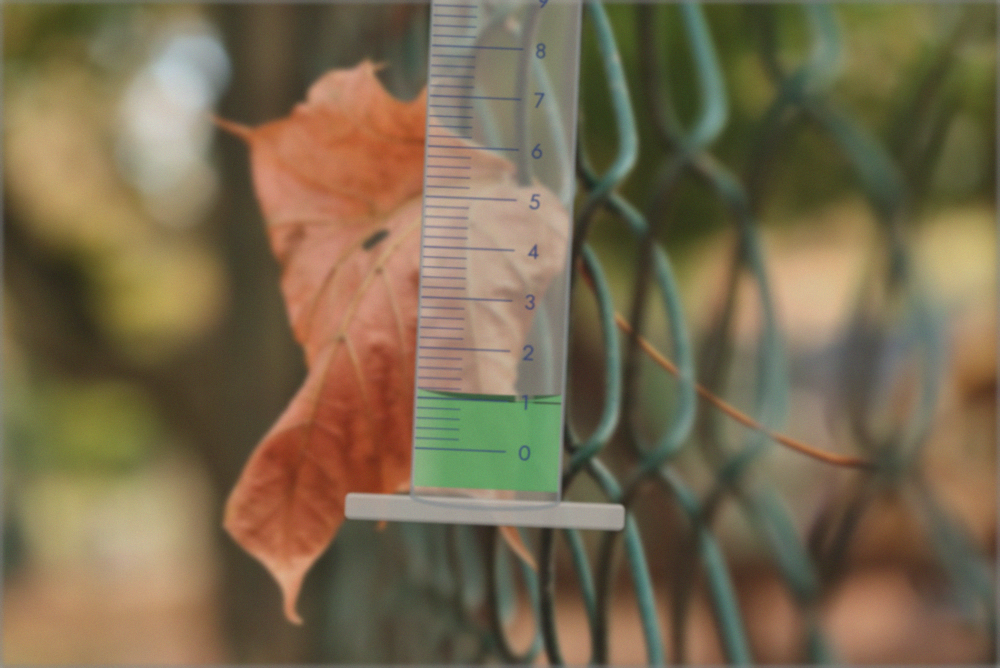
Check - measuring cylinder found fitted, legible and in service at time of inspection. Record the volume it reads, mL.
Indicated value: 1 mL
